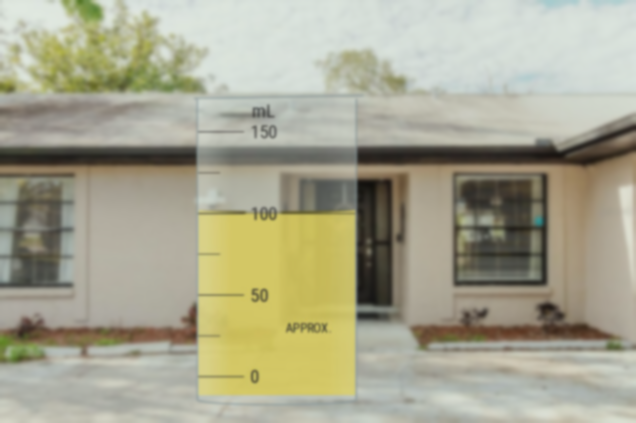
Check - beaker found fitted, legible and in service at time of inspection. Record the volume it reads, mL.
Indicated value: 100 mL
